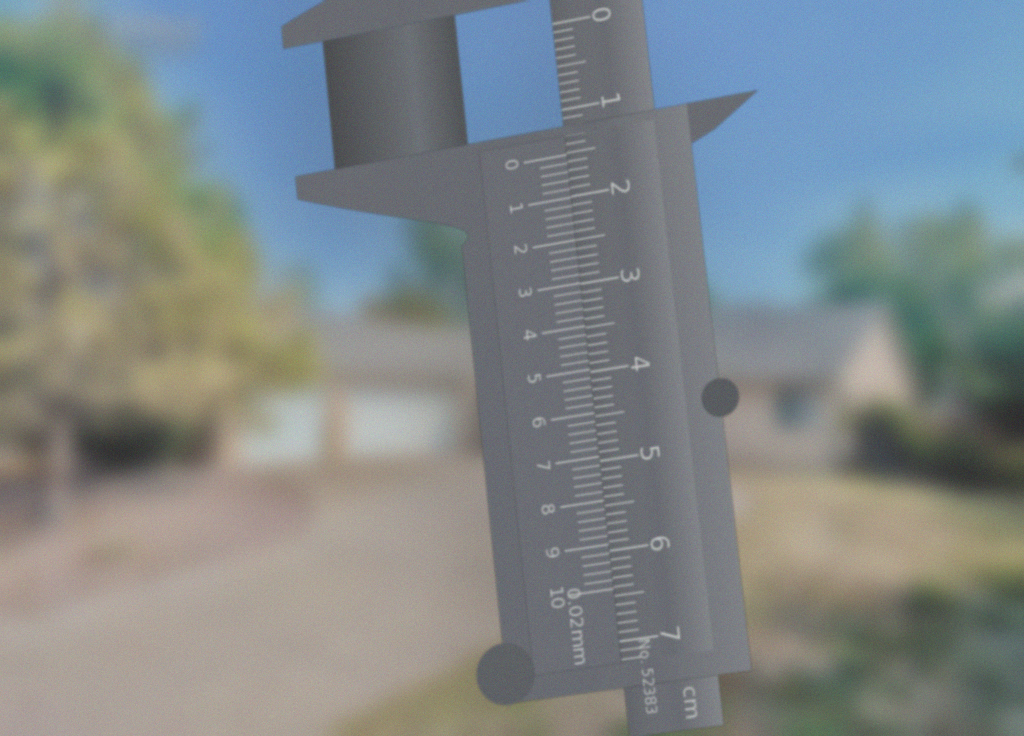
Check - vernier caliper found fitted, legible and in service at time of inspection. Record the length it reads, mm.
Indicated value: 15.2 mm
